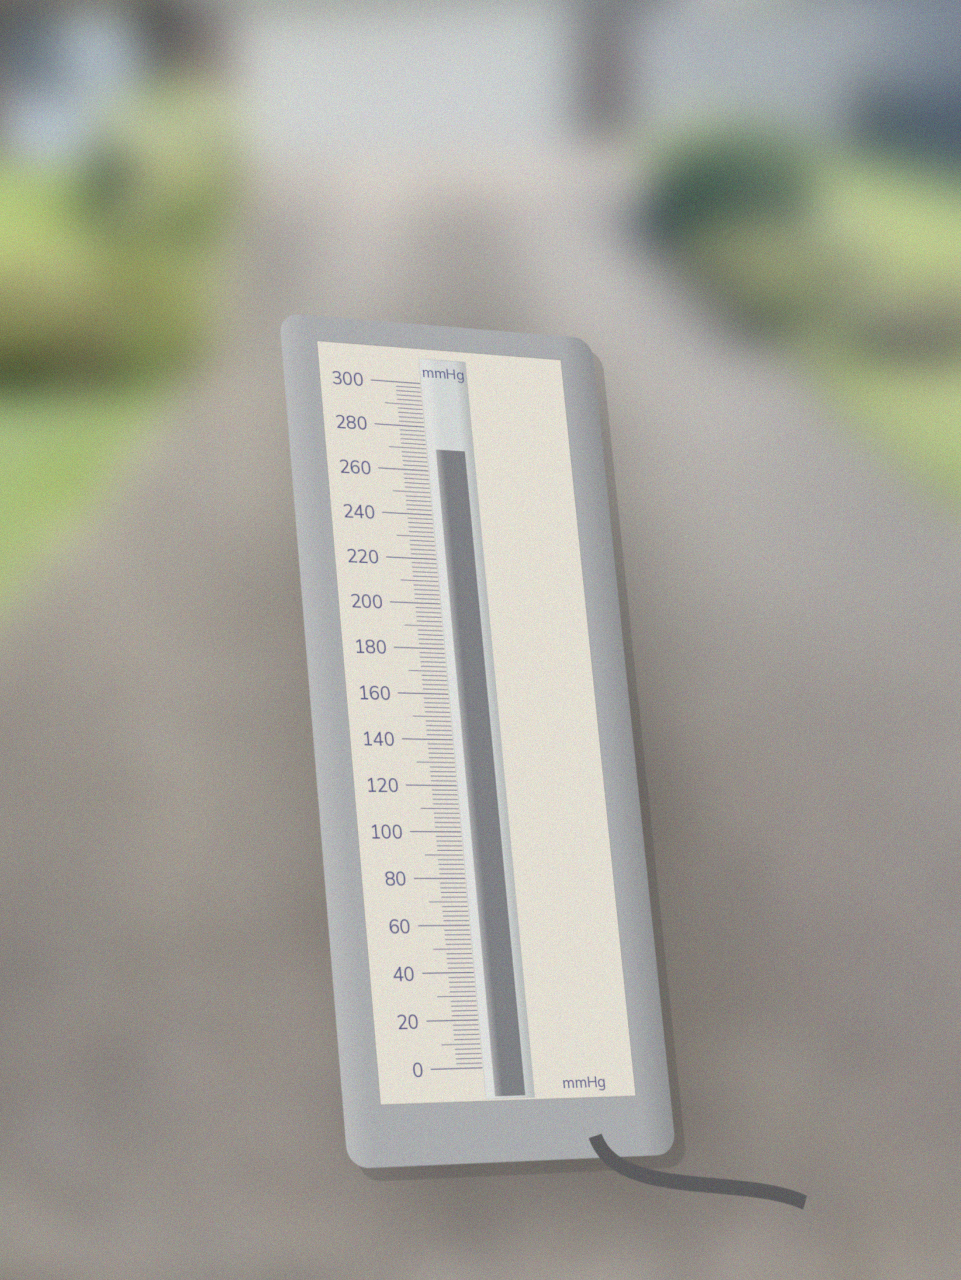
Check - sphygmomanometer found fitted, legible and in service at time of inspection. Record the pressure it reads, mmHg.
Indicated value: 270 mmHg
